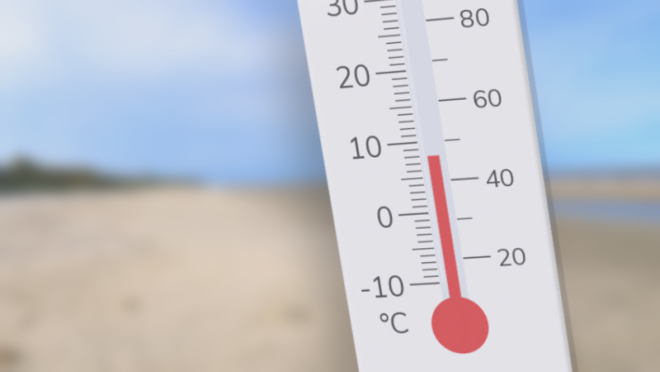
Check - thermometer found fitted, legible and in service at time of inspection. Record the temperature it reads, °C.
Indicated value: 8 °C
